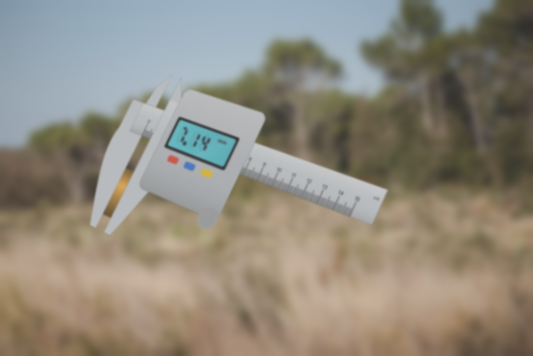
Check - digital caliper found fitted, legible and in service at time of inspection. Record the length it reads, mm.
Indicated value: 7.14 mm
